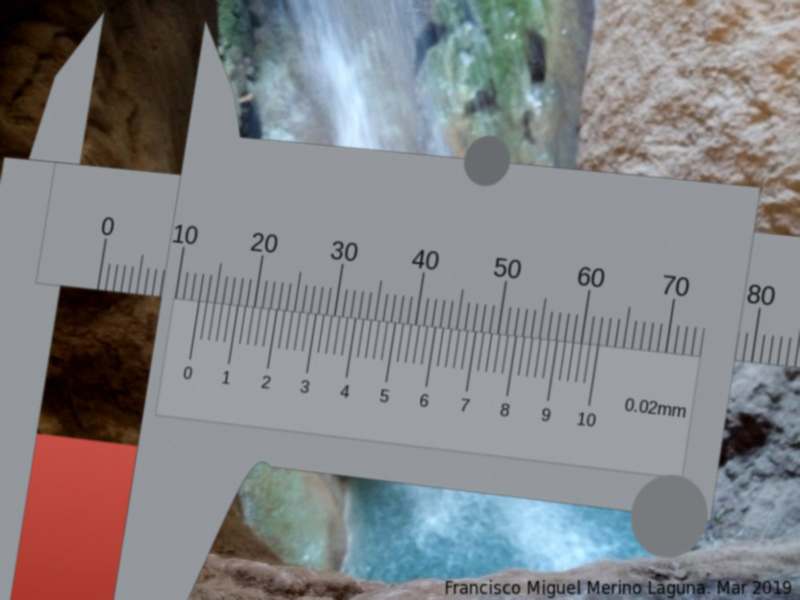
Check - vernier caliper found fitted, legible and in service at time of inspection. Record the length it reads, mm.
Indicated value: 13.0 mm
